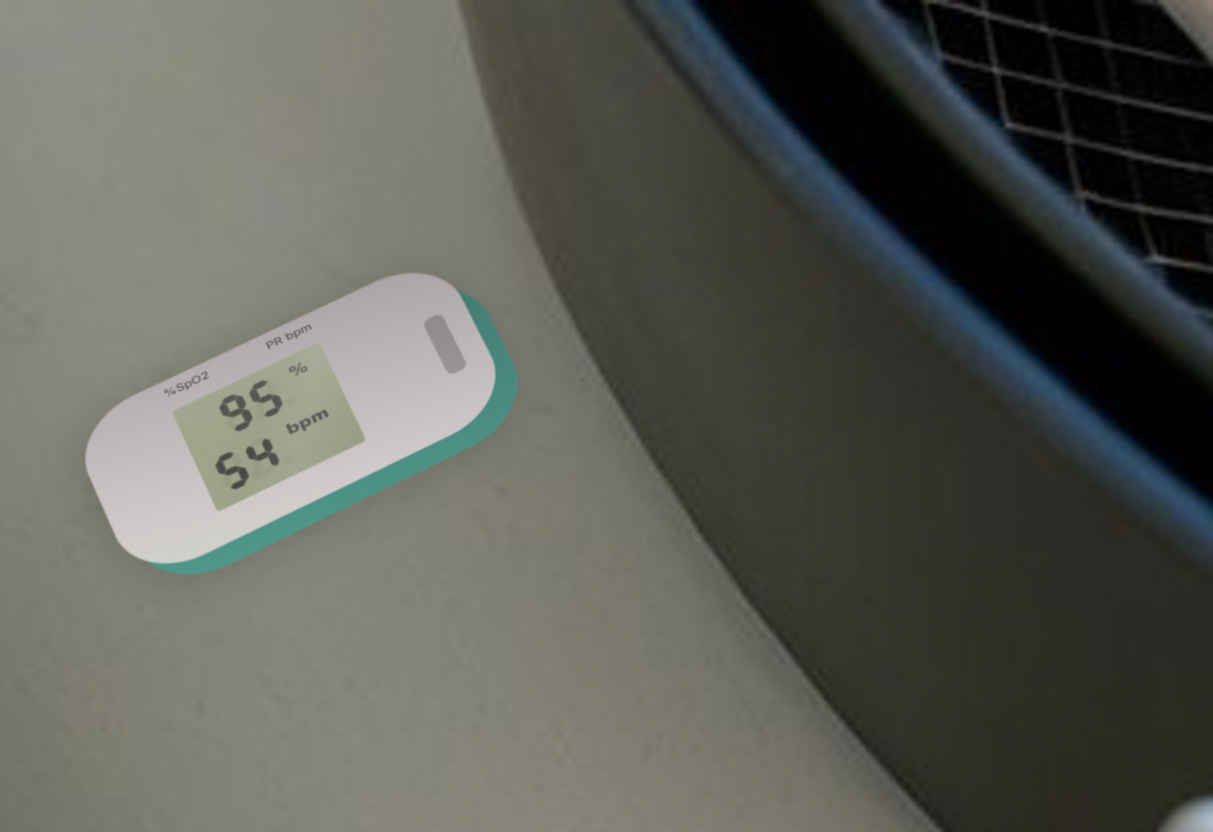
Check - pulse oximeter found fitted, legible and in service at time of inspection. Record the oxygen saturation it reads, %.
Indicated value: 95 %
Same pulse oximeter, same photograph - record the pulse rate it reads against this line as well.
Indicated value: 54 bpm
